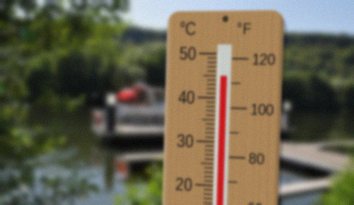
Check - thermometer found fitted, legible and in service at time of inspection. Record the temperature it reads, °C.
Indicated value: 45 °C
